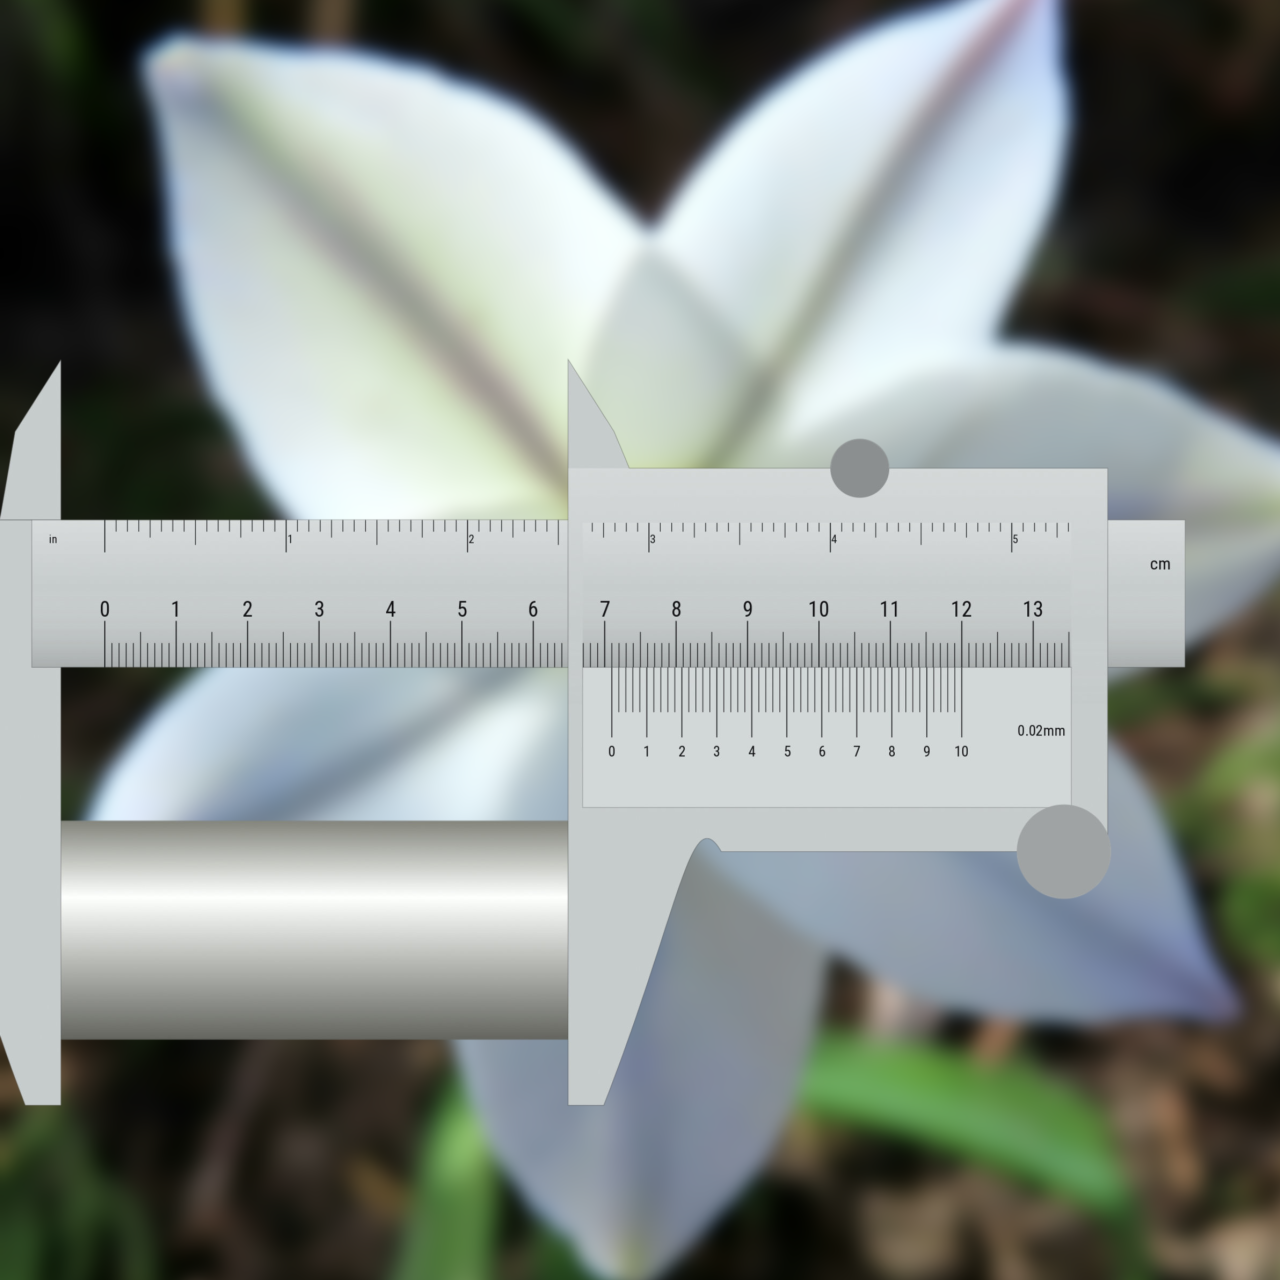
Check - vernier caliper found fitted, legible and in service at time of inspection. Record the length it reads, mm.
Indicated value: 71.0 mm
